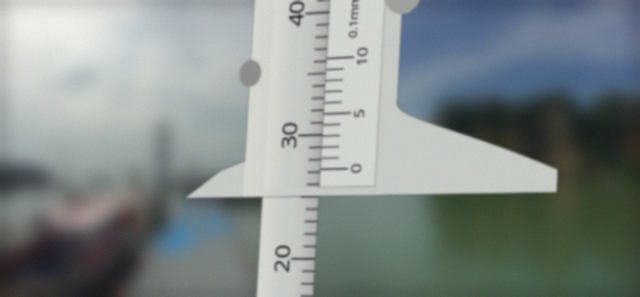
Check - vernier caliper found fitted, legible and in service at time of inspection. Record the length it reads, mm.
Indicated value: 27.2 mm
